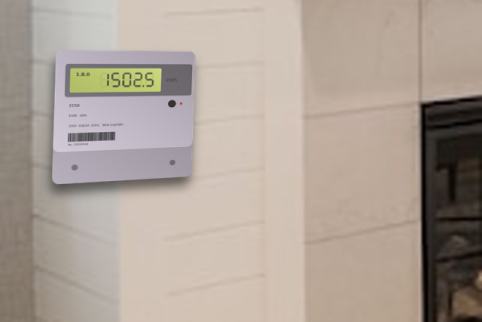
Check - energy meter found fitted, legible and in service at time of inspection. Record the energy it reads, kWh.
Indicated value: 1502.5 kWh
